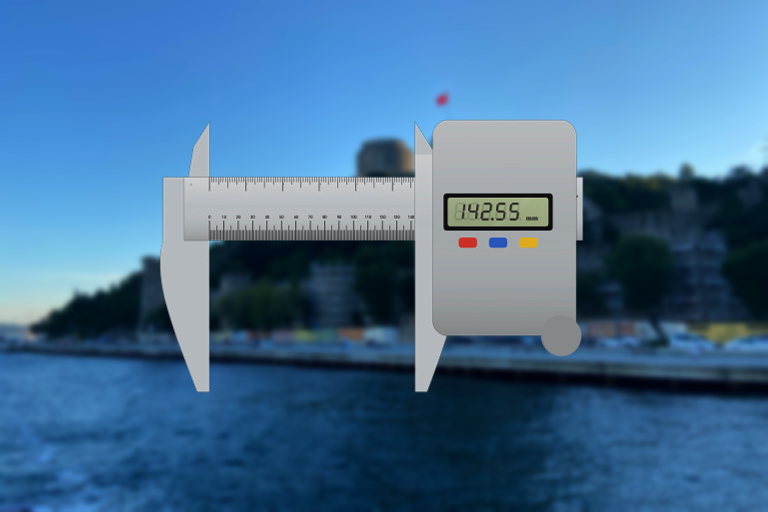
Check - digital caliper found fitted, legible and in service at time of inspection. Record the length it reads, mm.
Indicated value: 142.55 mm
